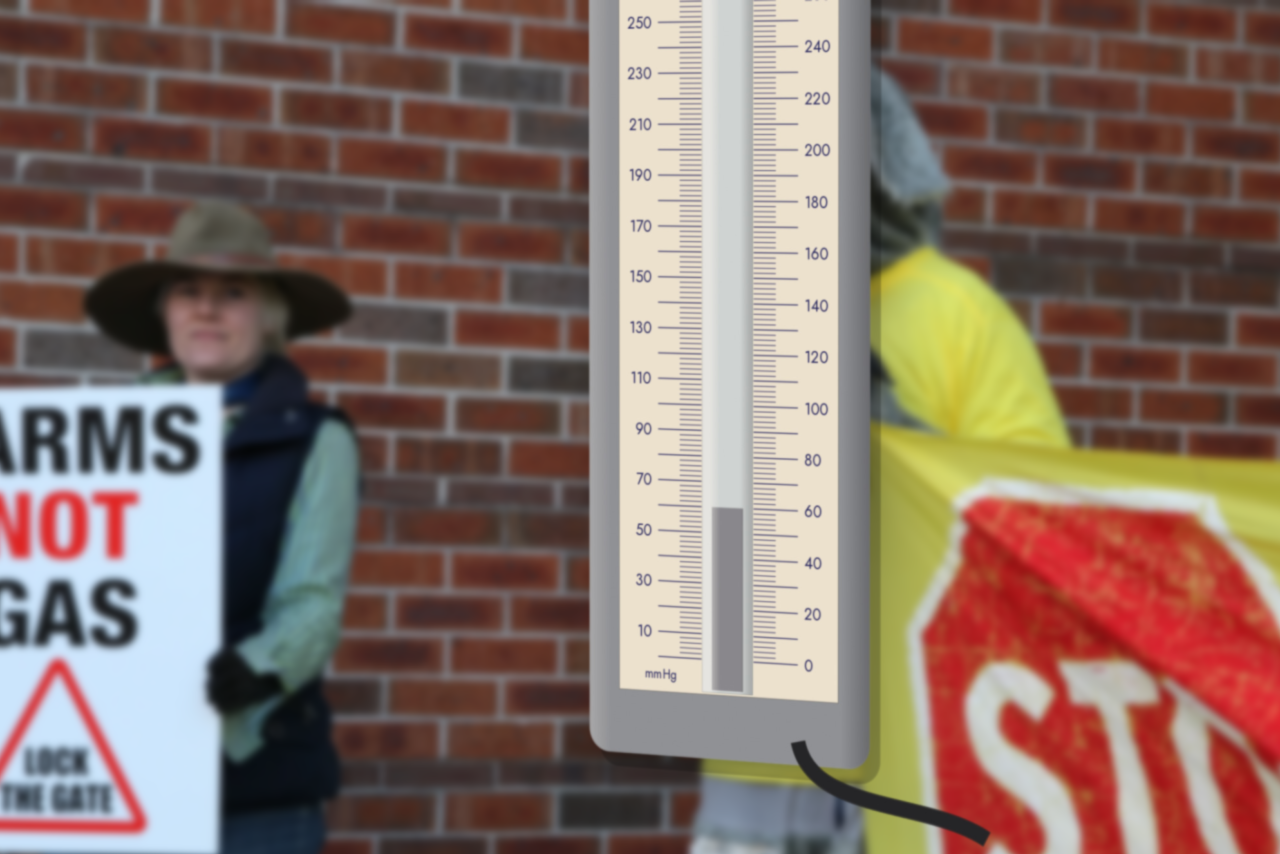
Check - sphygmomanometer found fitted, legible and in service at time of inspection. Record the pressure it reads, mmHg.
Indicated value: 60 mmHg
